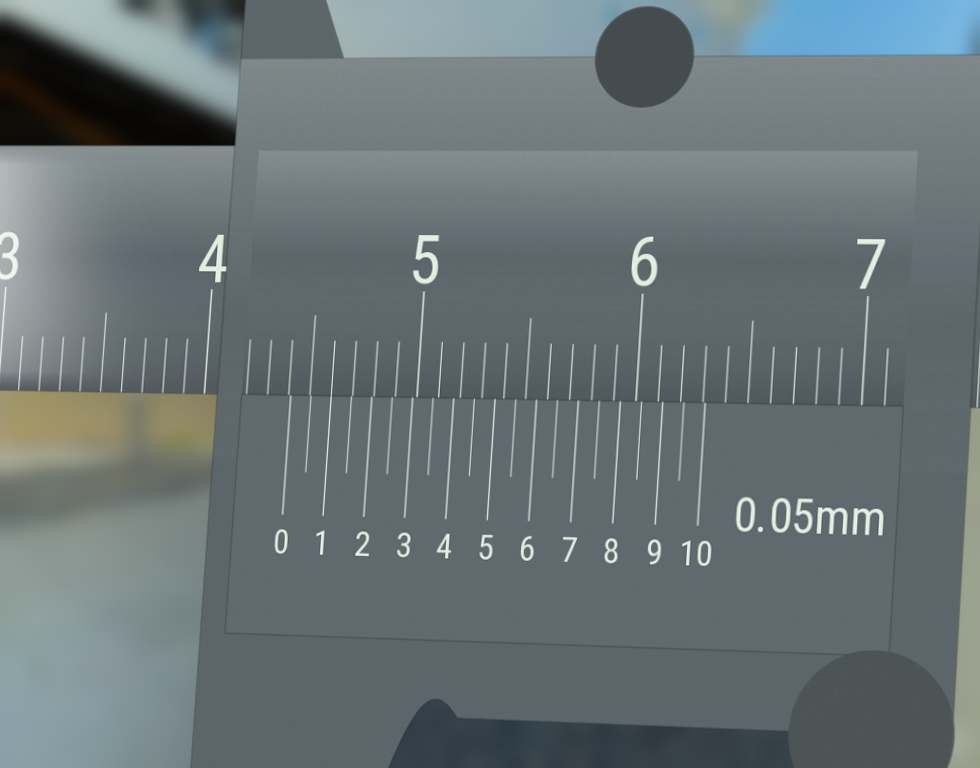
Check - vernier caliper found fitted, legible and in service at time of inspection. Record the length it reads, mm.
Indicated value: 44.1 mm
